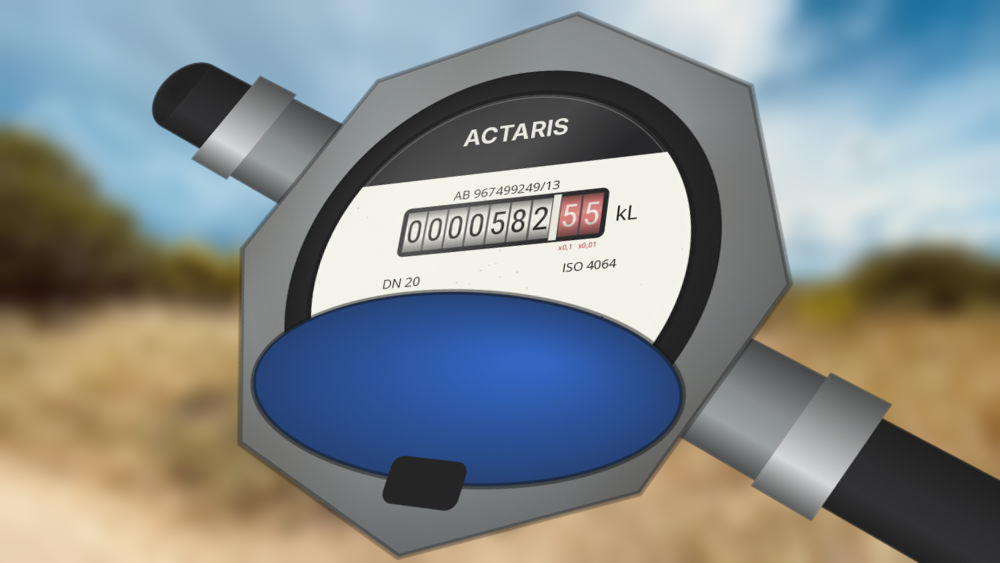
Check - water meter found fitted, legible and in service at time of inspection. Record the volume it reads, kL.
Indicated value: 582.55 kL
